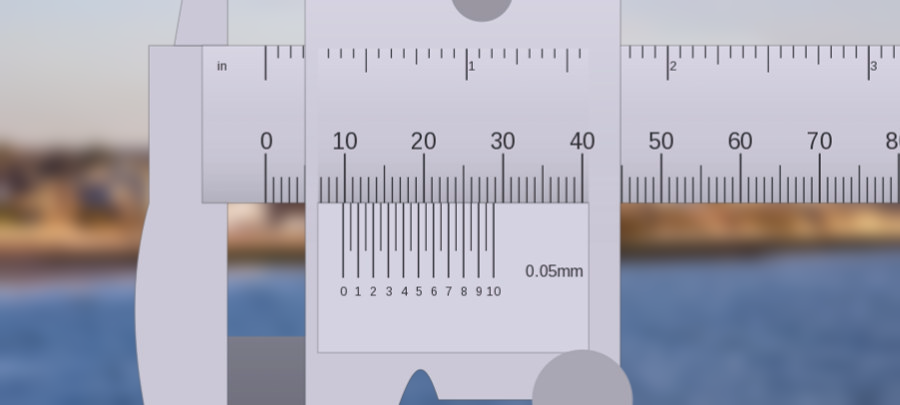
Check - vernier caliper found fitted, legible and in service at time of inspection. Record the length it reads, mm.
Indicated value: 9.8 mm
